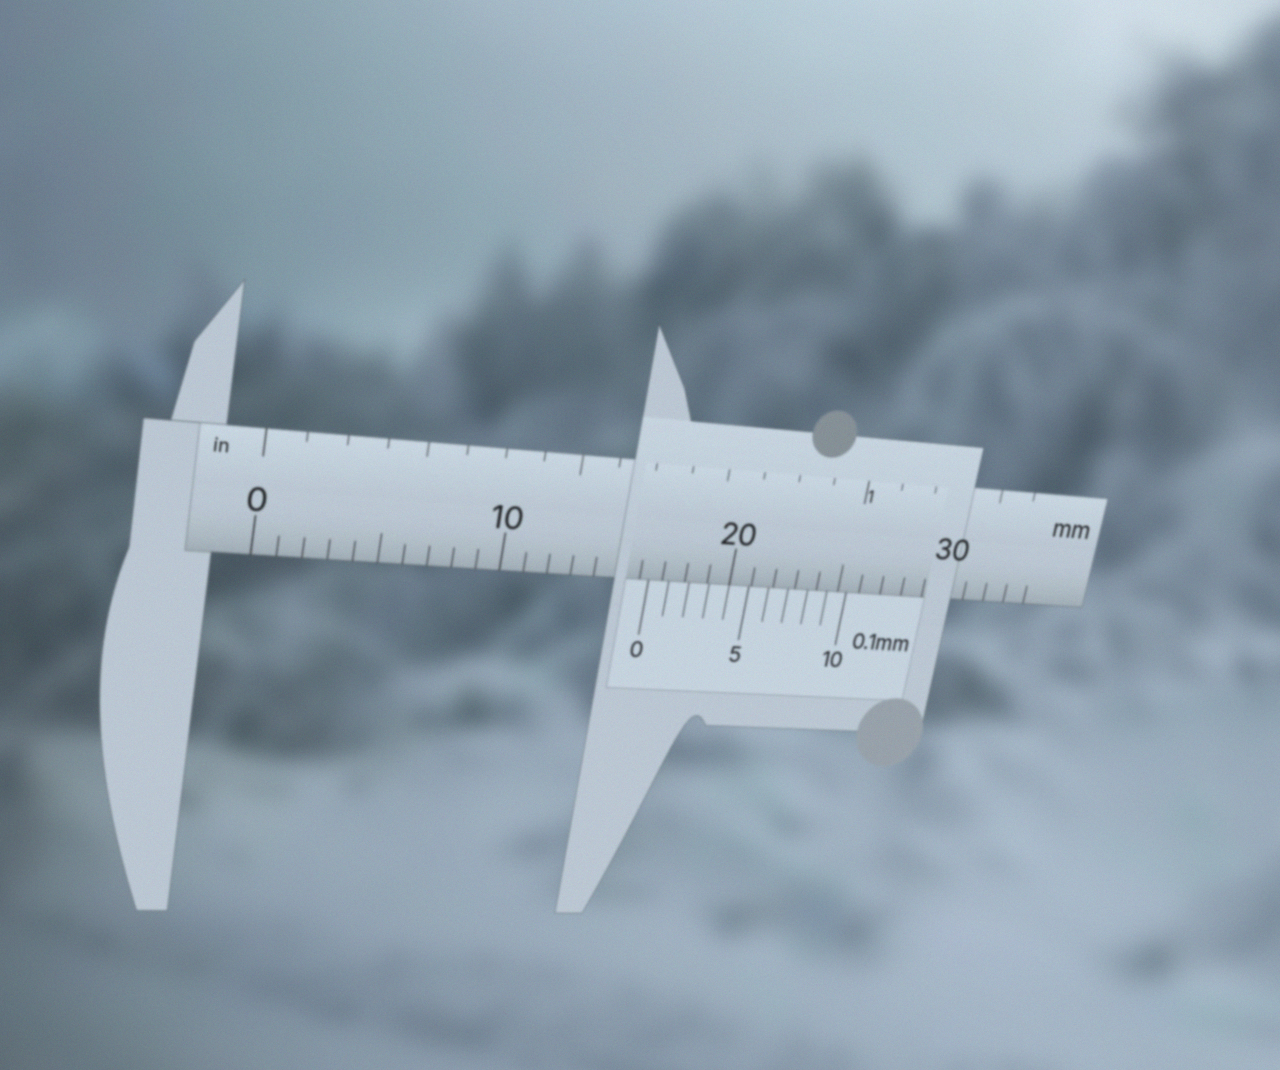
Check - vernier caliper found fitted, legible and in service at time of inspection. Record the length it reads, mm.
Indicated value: 16.4 mm
